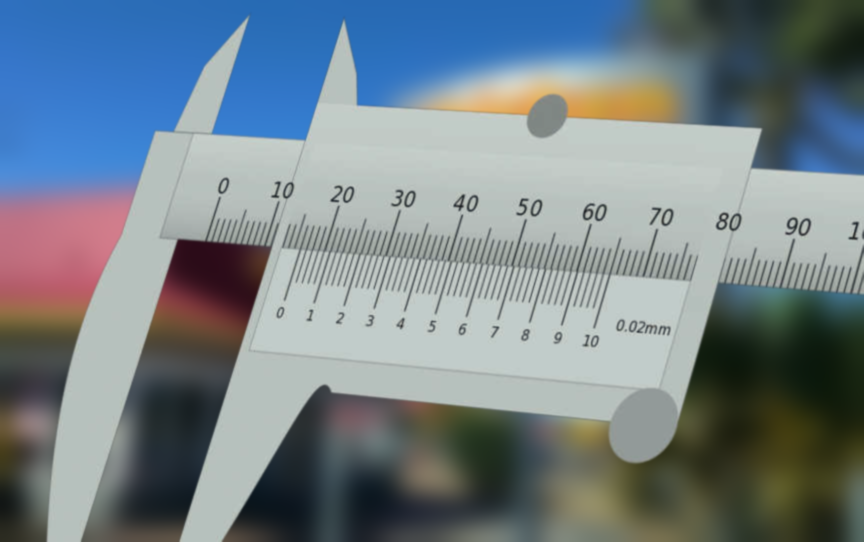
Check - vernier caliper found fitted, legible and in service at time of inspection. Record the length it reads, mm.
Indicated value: 16.0 mm
